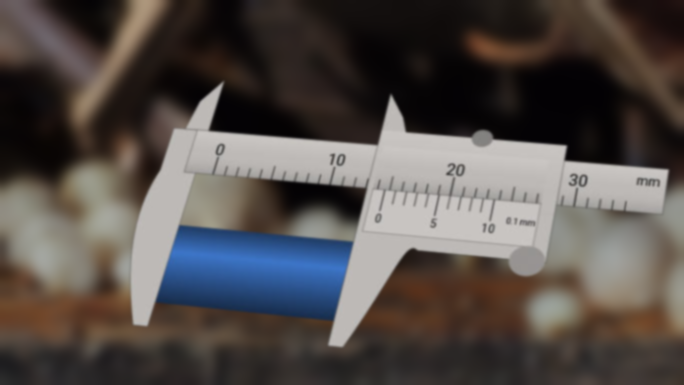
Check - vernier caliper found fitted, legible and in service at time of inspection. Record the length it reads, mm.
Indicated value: 14.6 mm
